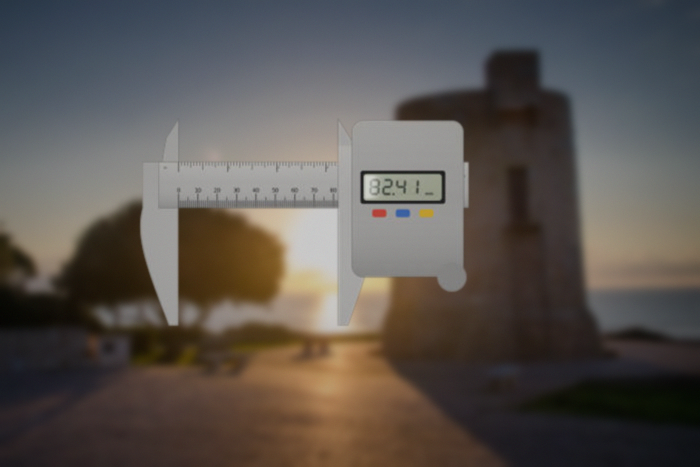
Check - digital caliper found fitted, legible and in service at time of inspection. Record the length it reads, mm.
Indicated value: 82.41 mm
